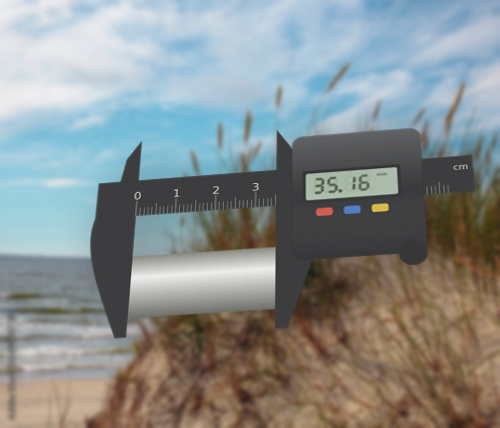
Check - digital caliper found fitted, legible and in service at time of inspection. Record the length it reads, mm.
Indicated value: 35.16 mm
